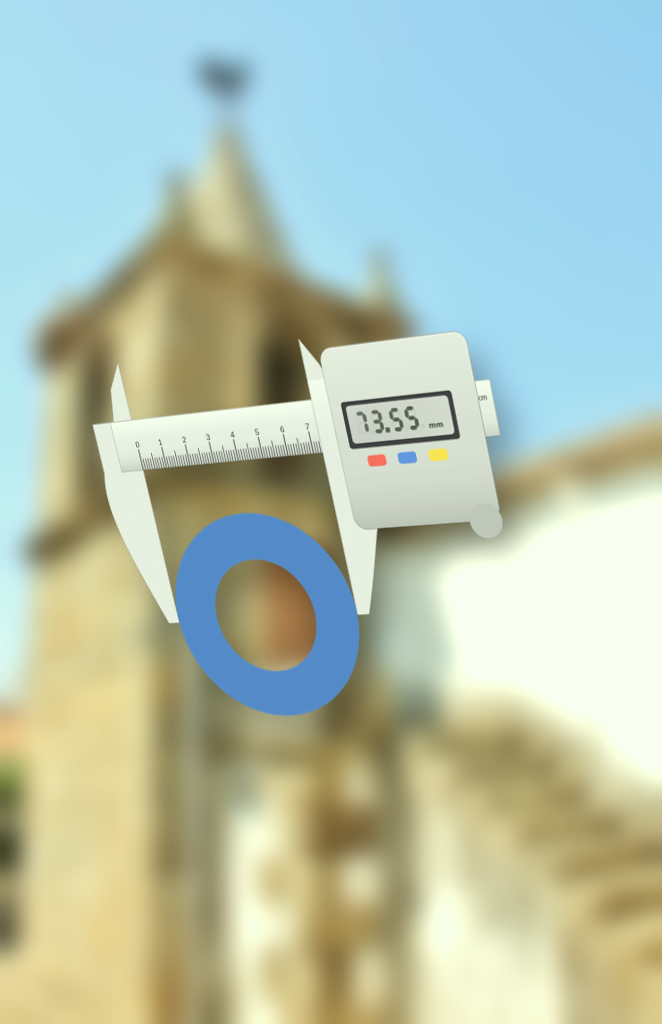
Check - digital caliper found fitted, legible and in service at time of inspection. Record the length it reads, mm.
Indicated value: 73.55 mm
